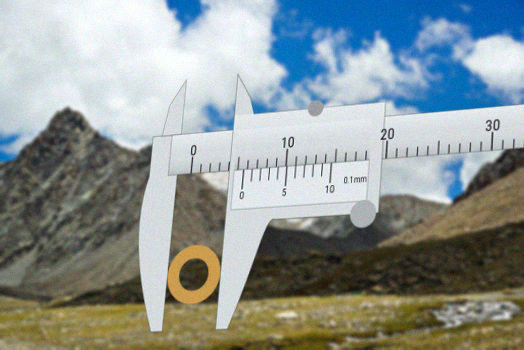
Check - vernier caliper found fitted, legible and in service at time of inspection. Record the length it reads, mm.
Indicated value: 5.6 mm
